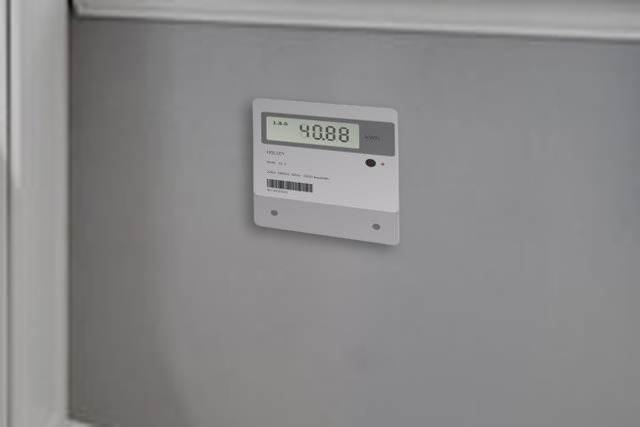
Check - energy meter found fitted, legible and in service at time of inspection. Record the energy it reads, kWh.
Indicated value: 40.88 kWh
